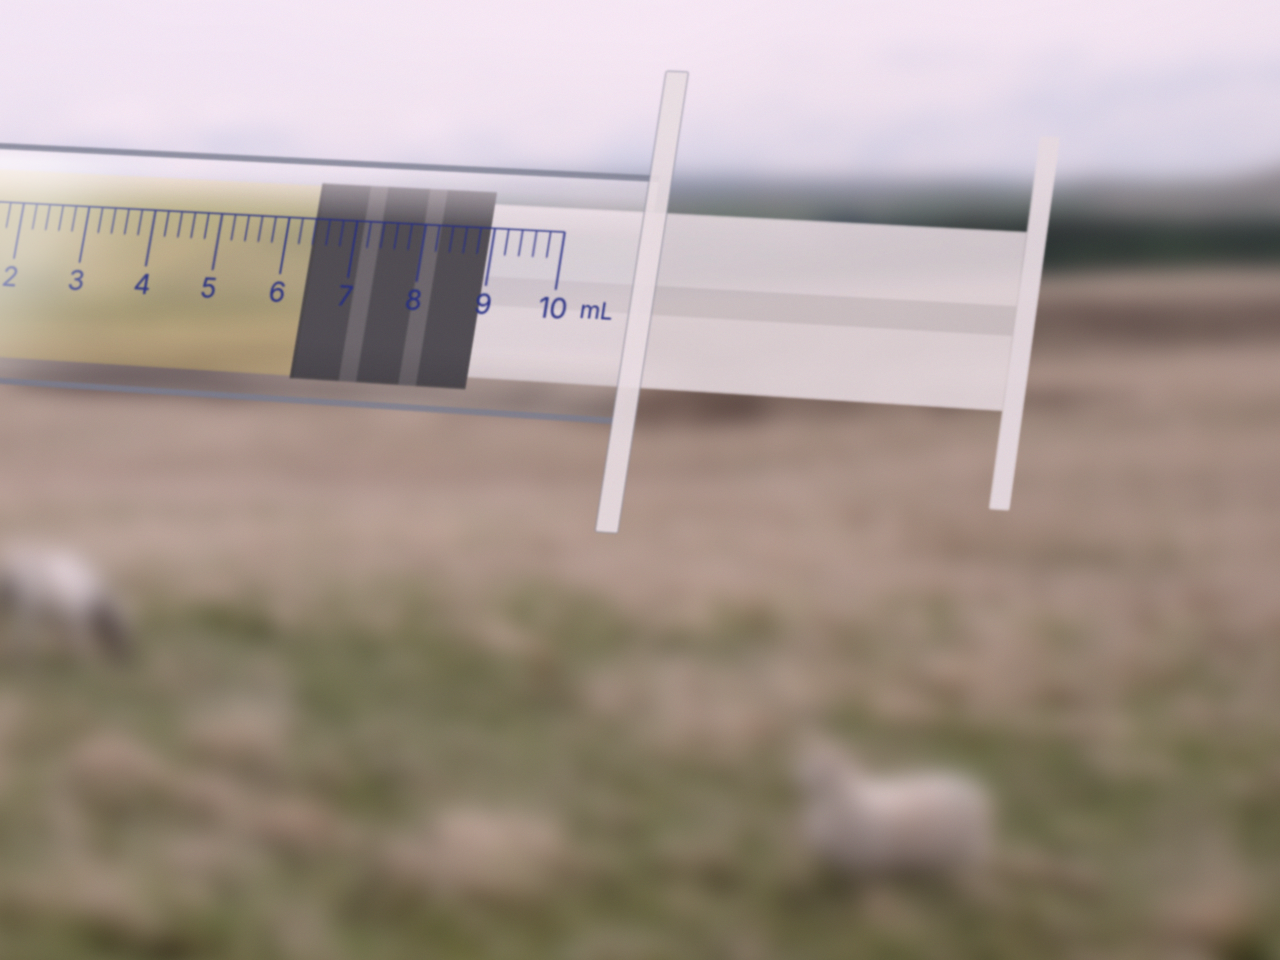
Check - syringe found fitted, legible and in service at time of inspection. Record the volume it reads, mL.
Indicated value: 6.4 mL
